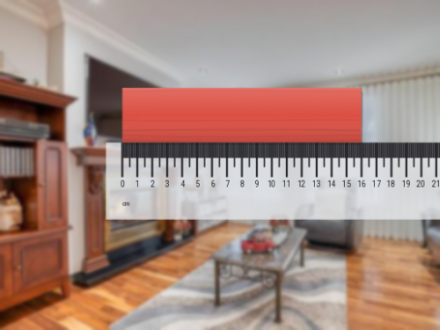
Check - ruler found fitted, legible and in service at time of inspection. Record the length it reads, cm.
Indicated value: 16 cm
